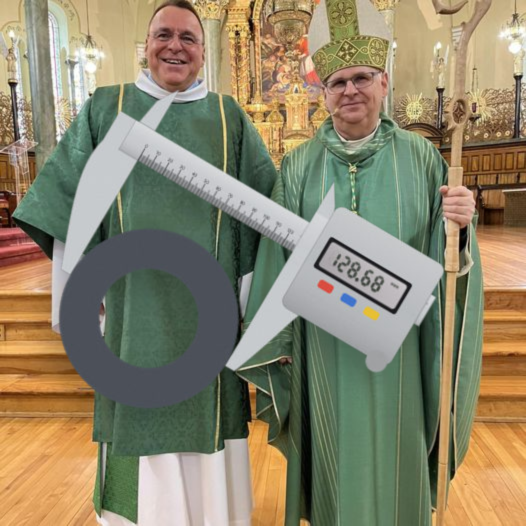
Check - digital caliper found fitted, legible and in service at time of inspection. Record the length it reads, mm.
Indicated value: 128.68 mm
